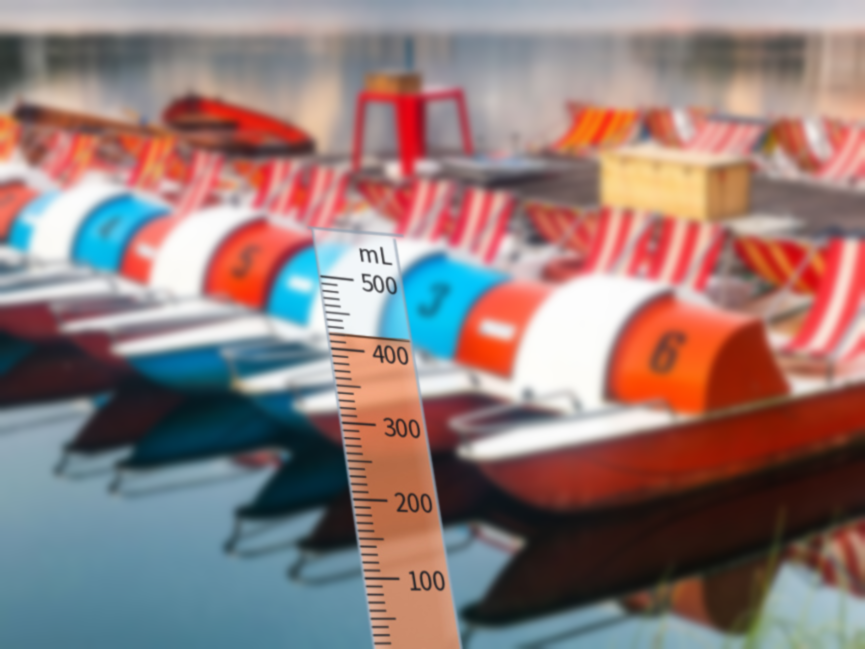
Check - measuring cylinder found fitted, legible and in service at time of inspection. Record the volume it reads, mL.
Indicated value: 420 mL
